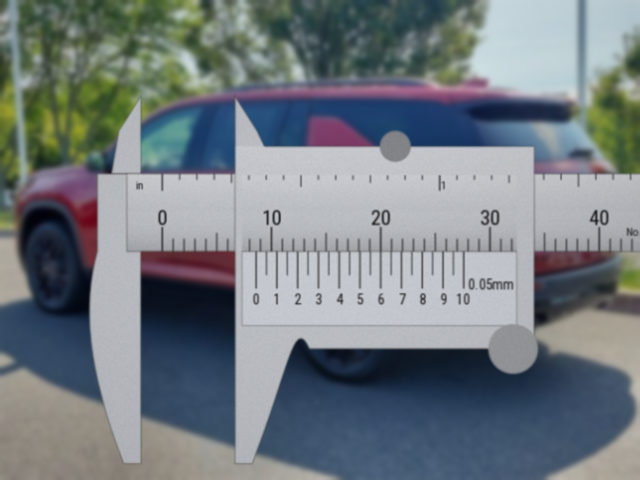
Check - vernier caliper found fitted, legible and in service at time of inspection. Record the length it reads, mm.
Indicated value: 8.6 mm
